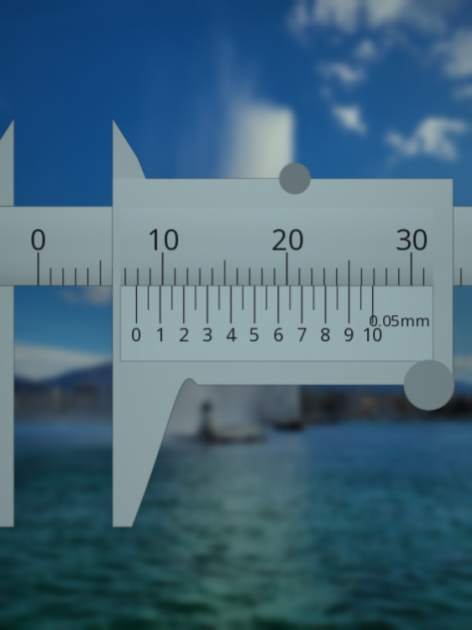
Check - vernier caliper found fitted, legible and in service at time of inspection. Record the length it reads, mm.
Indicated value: 7.9 mm
